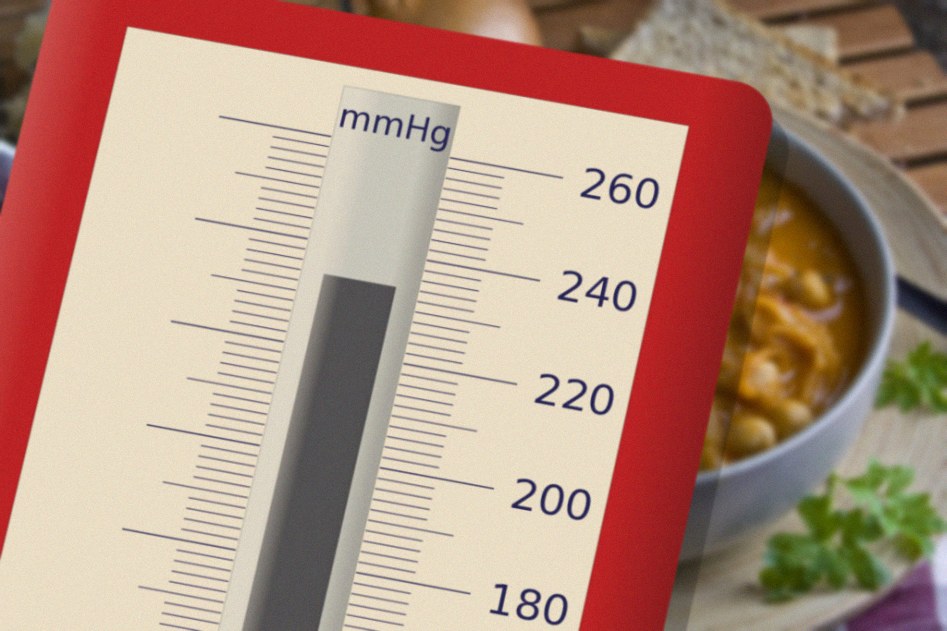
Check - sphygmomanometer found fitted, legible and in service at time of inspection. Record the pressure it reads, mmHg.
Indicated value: 234 mmHg
